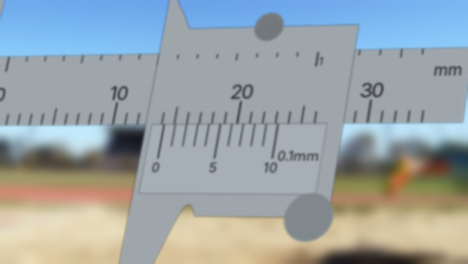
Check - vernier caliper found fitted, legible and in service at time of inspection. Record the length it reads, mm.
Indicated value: 14.2 mm
